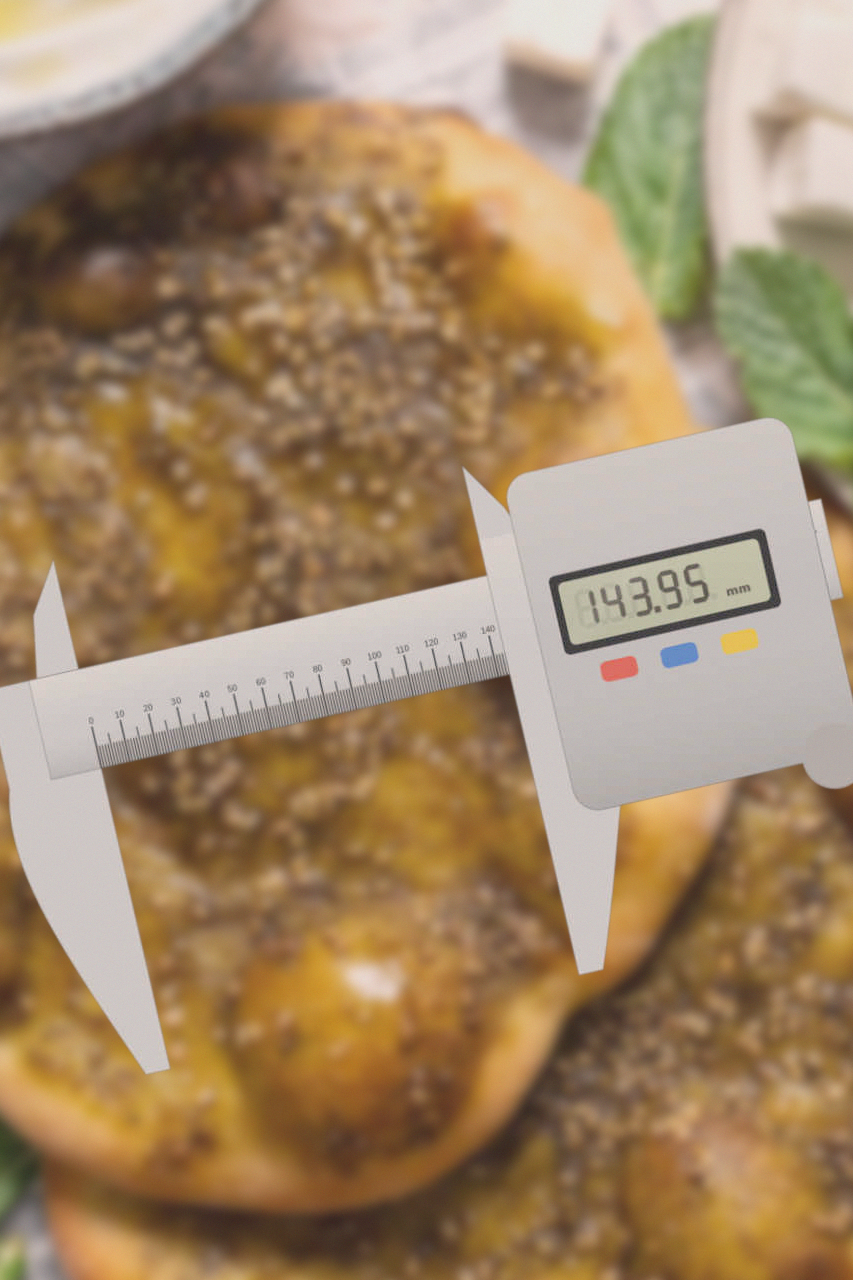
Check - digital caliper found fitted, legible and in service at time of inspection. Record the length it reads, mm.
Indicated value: 143.95 mm
